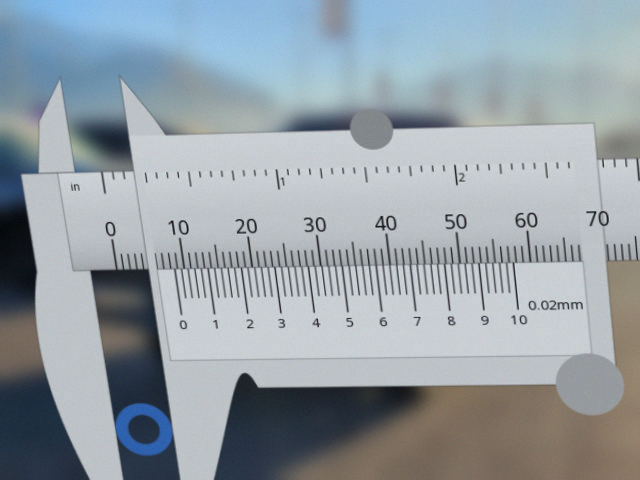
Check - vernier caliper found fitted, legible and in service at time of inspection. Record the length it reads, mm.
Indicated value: 8.6 mm
